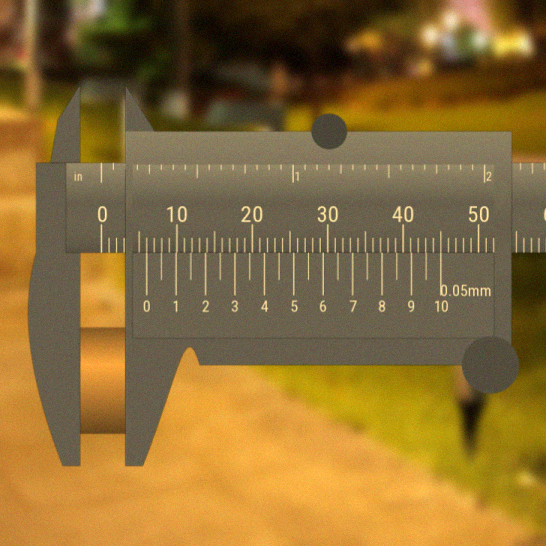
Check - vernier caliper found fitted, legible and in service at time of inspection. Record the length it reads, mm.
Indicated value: 6.0 mm
